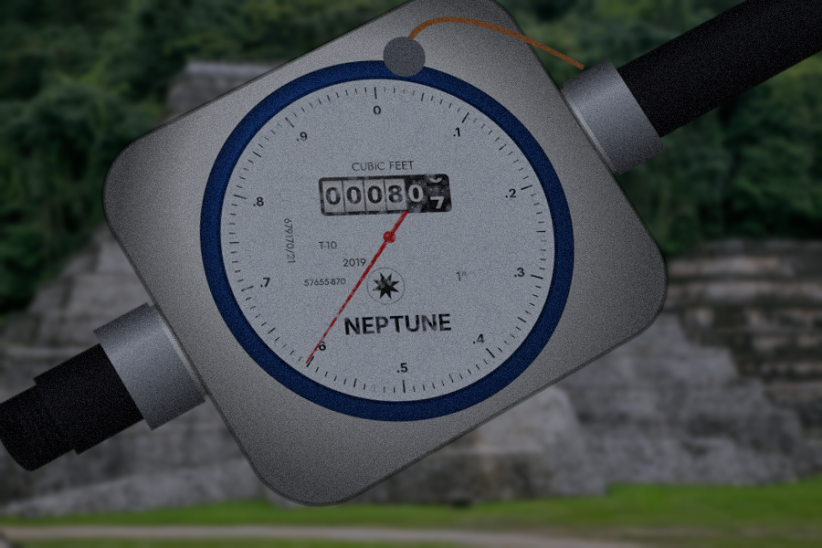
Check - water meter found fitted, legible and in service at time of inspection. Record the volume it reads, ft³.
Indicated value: 806.60 ft³
